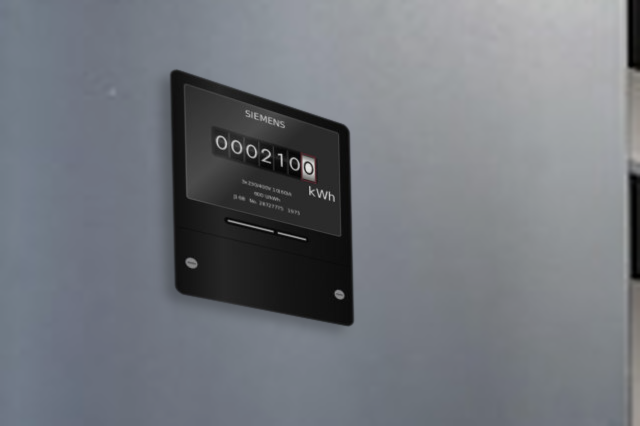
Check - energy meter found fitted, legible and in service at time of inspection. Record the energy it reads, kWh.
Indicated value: 210.0 kWh
